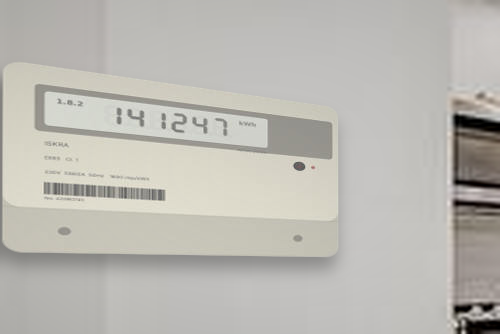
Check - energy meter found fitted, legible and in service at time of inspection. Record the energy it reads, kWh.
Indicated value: 141247 kWh
